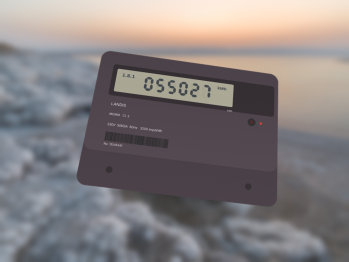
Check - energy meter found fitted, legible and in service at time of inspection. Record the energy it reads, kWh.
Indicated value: 55027 kWh
